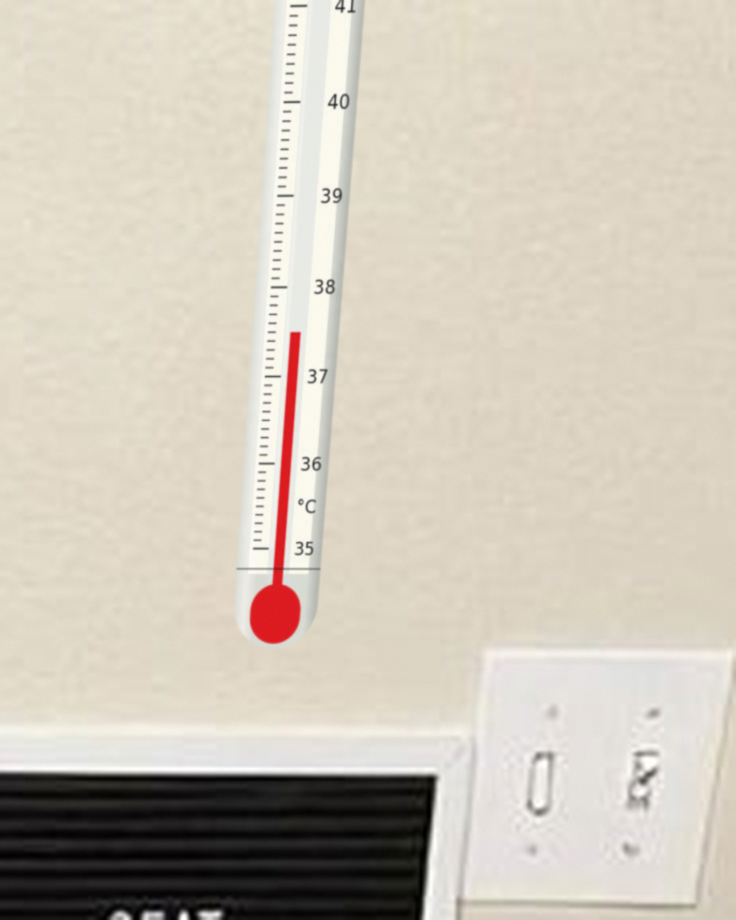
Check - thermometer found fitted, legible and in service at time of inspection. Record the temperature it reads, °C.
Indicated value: 37.5 °C
